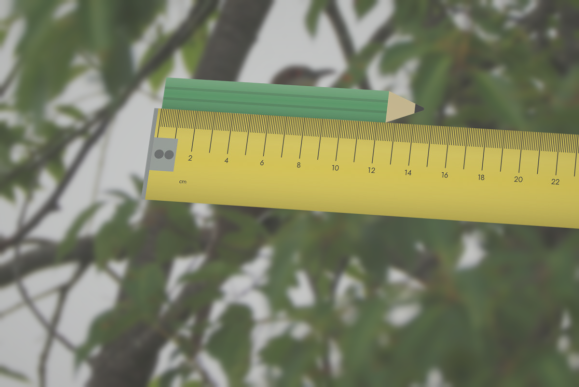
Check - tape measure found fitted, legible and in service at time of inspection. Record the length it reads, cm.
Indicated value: 14.5 cm
